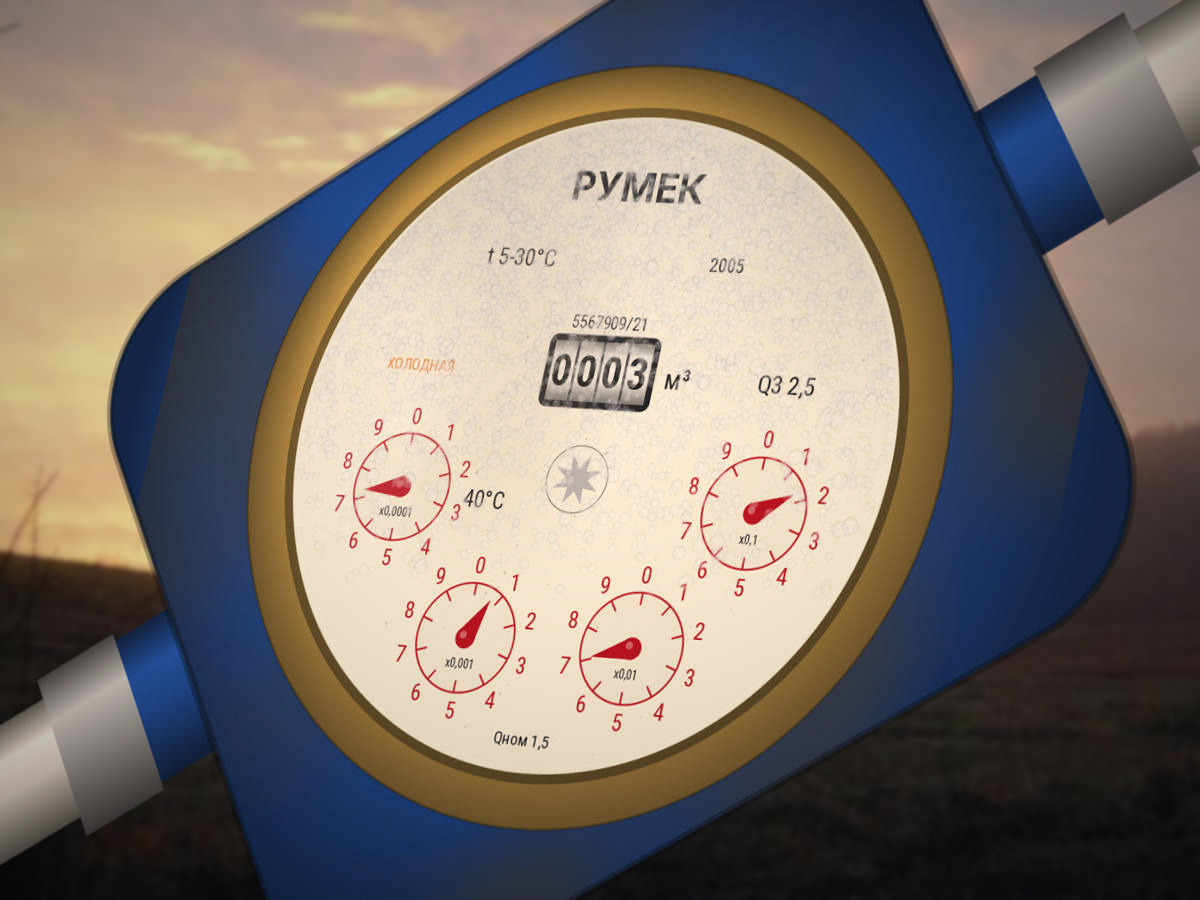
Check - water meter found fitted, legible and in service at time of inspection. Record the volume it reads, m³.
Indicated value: 3.1707 m³
